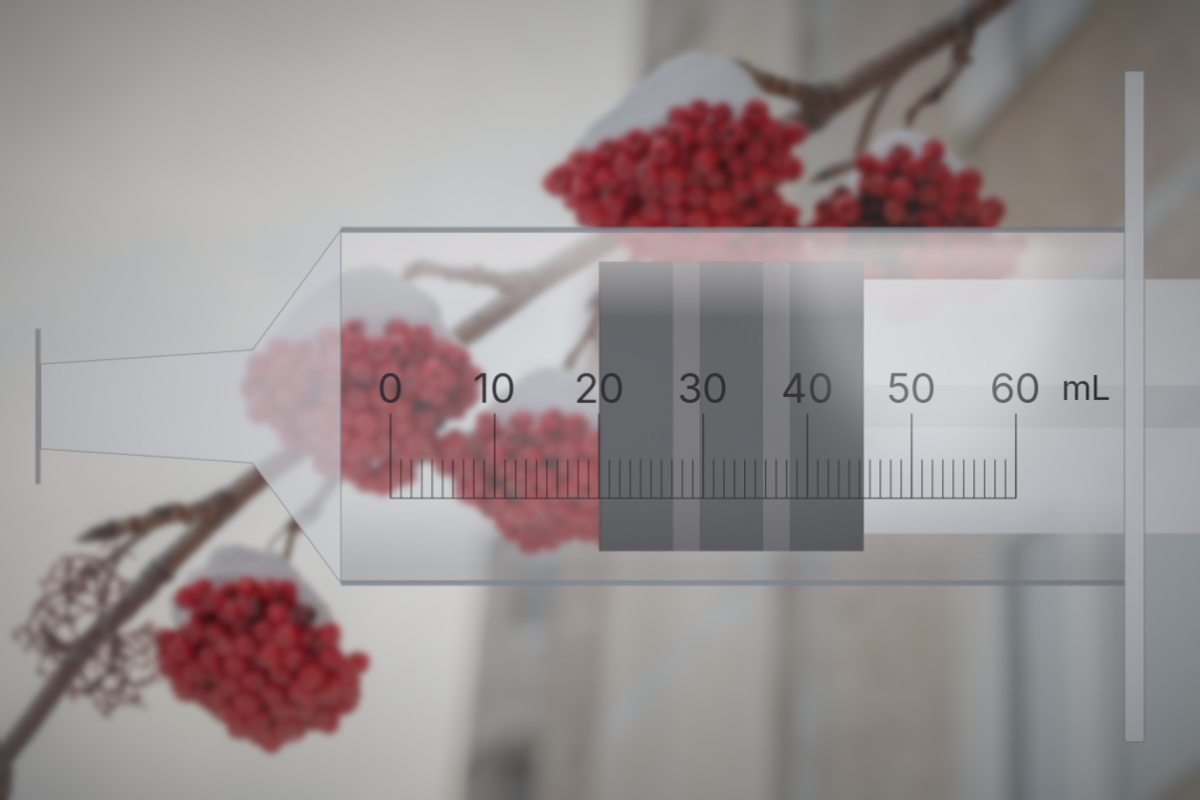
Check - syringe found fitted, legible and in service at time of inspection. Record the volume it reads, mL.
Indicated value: 20 mL
